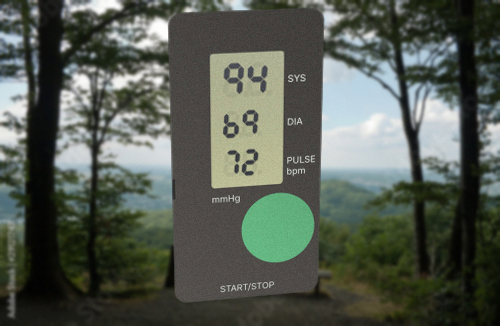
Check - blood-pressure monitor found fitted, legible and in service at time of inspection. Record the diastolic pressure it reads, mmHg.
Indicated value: 69 mmHg
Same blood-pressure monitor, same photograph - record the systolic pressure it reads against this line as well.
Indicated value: 94 mmHg
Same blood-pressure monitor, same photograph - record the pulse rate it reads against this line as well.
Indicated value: 72 bpm
